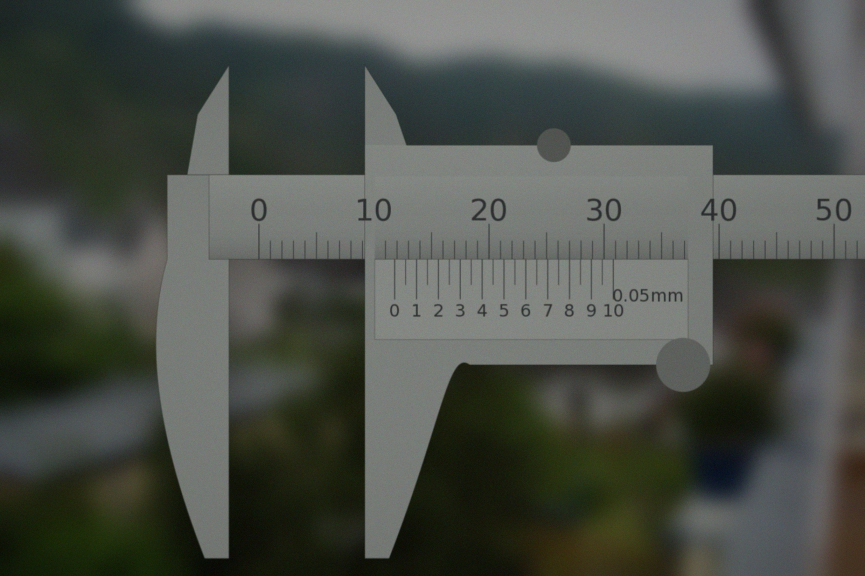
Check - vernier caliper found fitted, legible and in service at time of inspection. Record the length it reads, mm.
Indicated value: 11.8 mm
